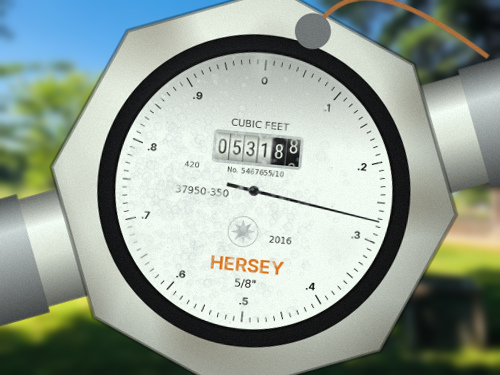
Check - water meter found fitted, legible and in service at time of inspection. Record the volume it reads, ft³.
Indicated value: 53188.27 ft³
